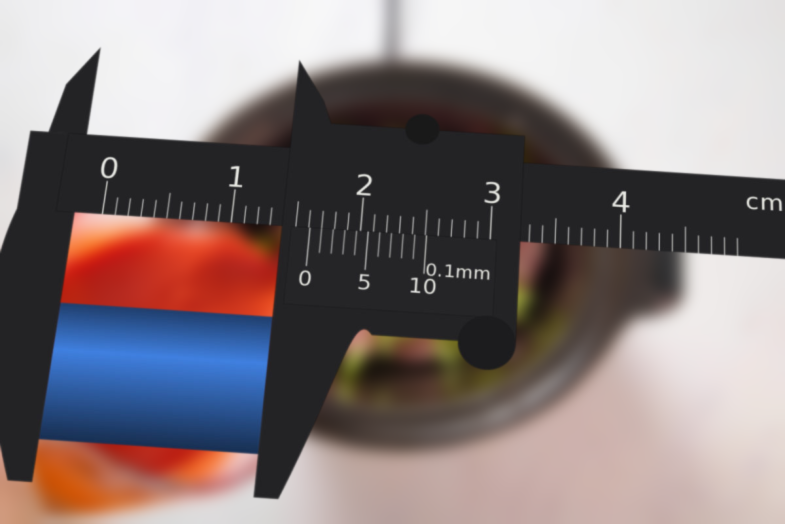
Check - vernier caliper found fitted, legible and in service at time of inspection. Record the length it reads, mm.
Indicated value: 16.1 mm
